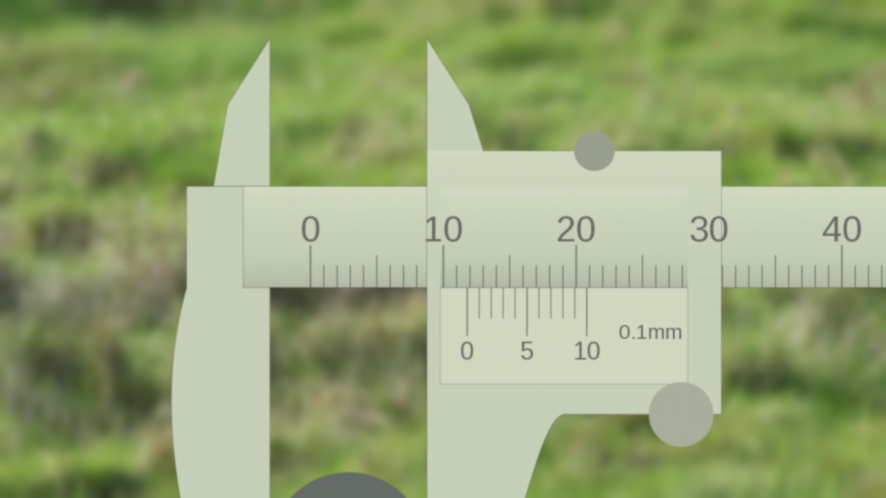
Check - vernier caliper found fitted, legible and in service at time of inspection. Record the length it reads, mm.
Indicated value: 11.8 mm
